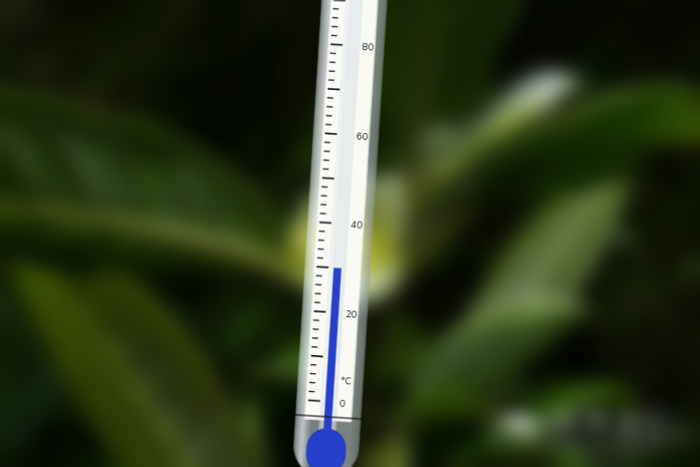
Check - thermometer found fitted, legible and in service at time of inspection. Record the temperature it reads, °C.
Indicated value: 30 °C
